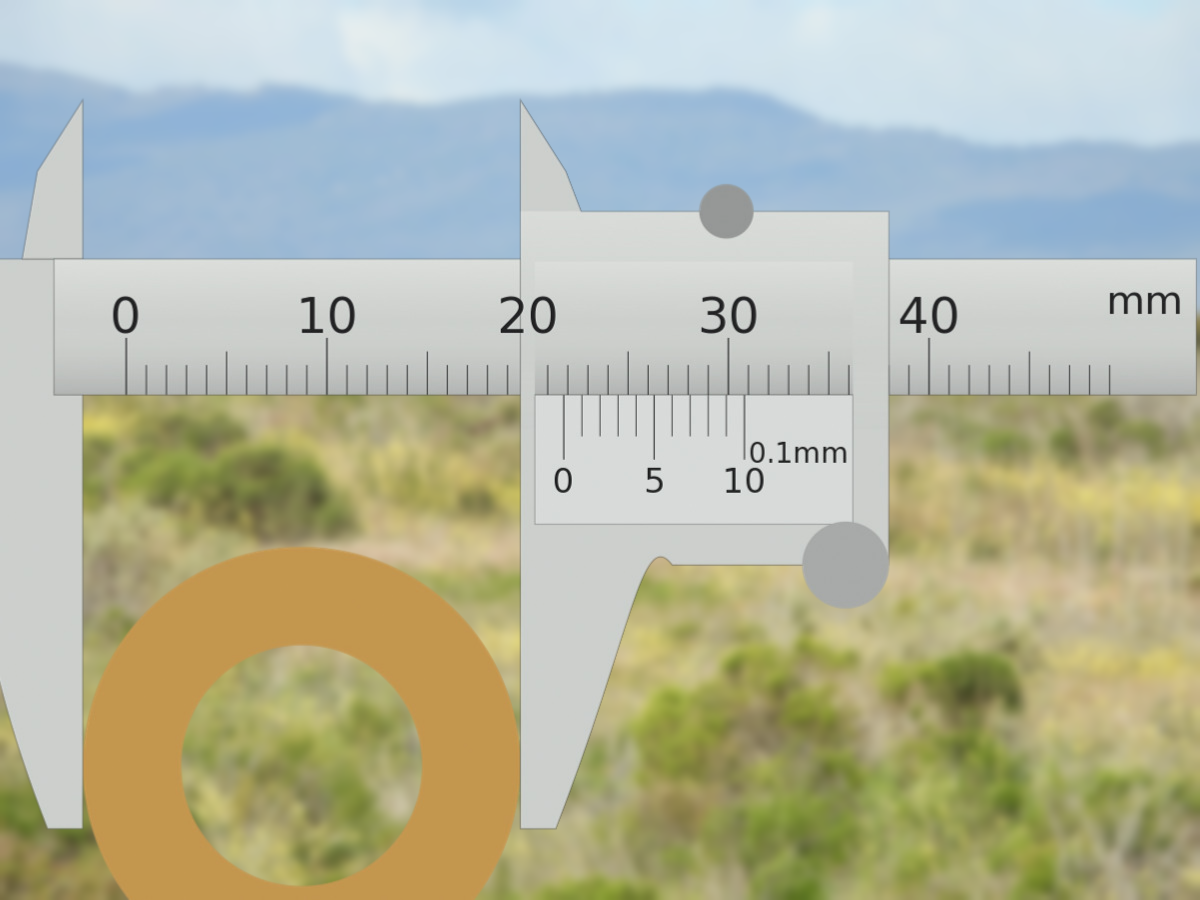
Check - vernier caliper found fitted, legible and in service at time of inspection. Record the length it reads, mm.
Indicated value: 21.8 mm
